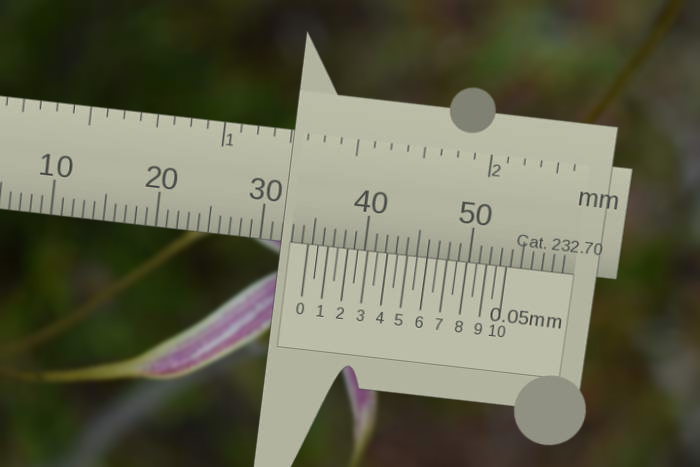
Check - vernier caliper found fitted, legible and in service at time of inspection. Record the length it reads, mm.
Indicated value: 34.6 mm
